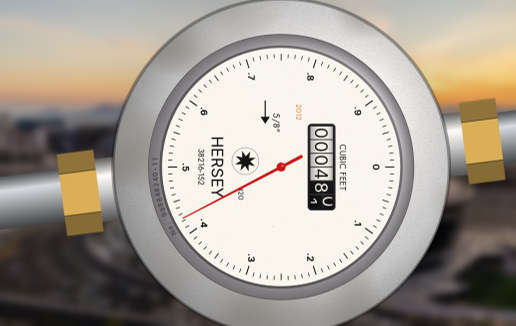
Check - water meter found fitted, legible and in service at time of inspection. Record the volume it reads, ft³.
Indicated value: 480.42 ft³
